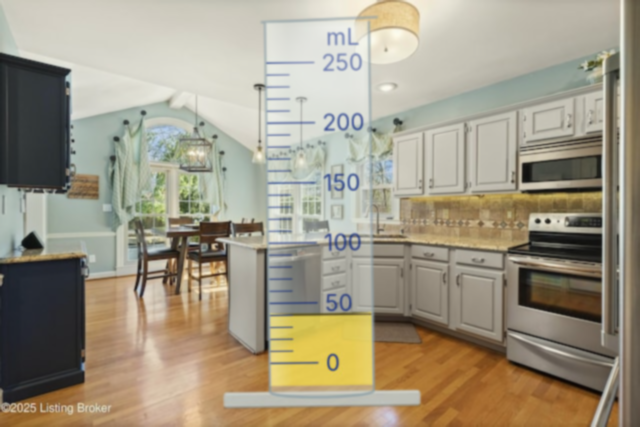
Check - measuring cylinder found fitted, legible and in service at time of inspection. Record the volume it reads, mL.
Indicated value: 40 mL
